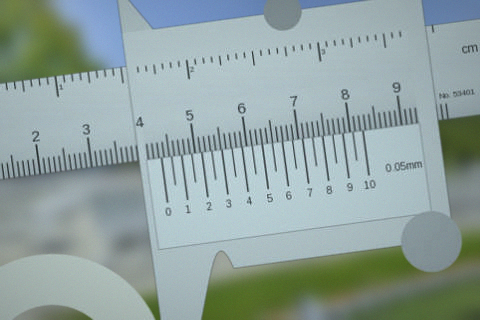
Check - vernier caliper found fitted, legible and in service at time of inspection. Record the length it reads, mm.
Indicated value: 43.5 mm
